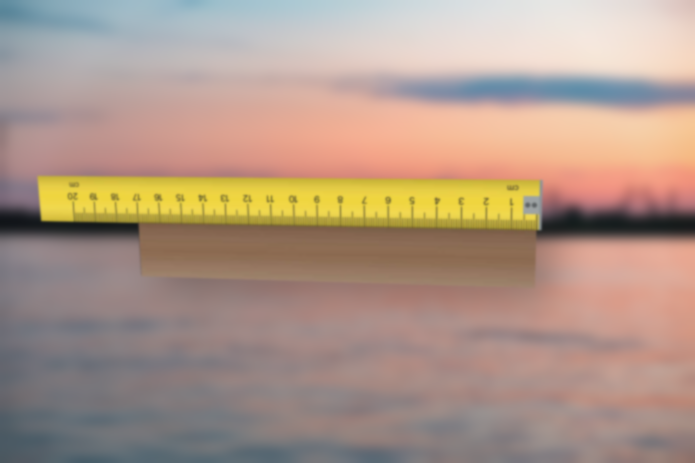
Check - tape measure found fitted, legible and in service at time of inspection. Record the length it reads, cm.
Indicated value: 17 cm
